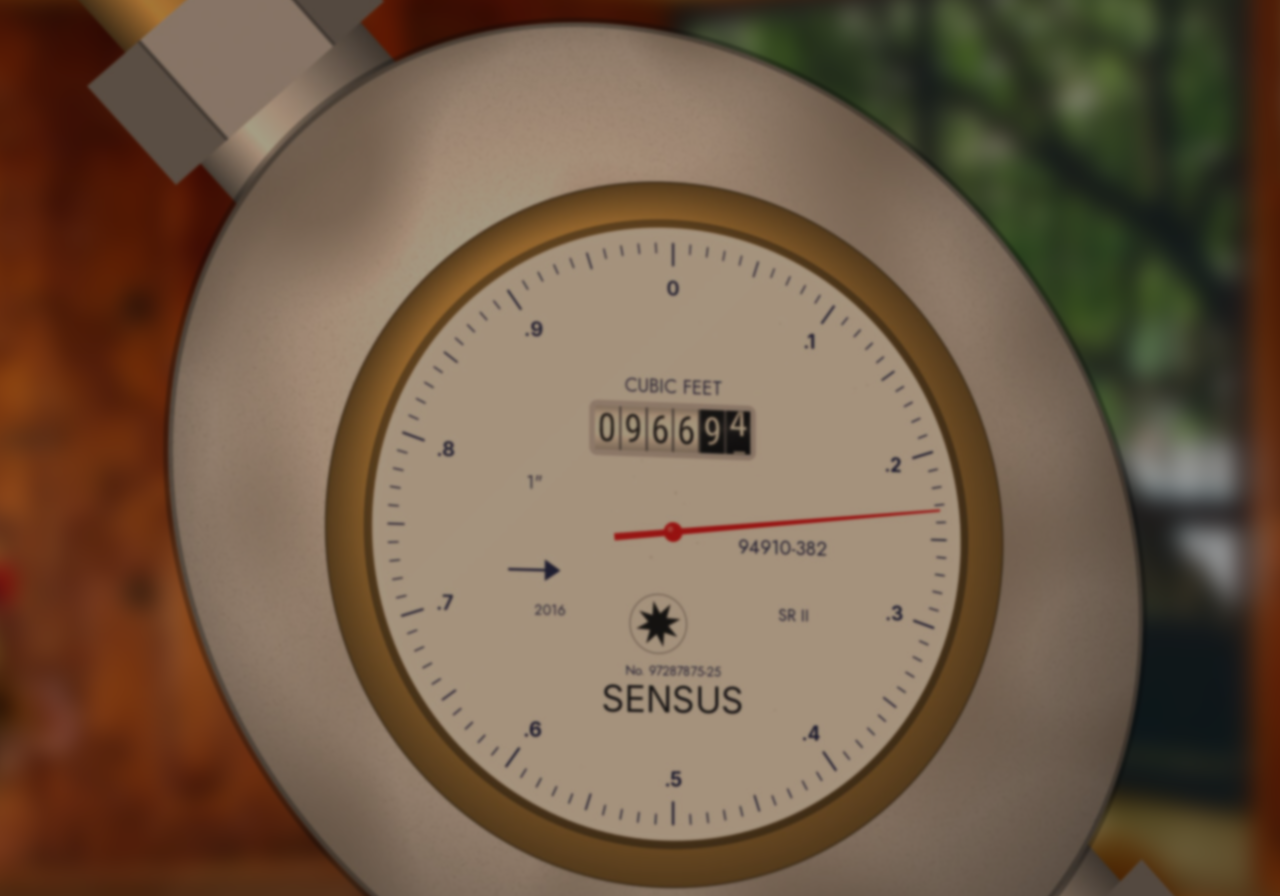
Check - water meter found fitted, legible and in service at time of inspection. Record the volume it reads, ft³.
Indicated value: 96694.23 ft³
